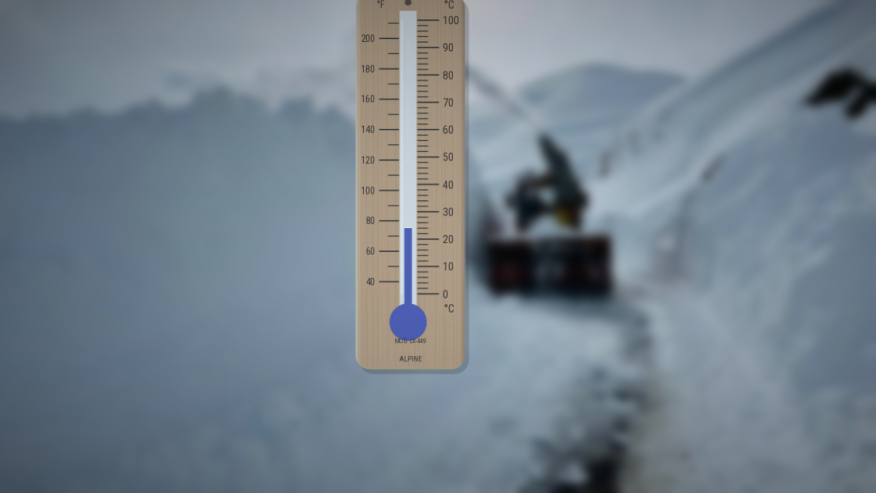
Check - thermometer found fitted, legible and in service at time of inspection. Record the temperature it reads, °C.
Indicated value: 24 °C
